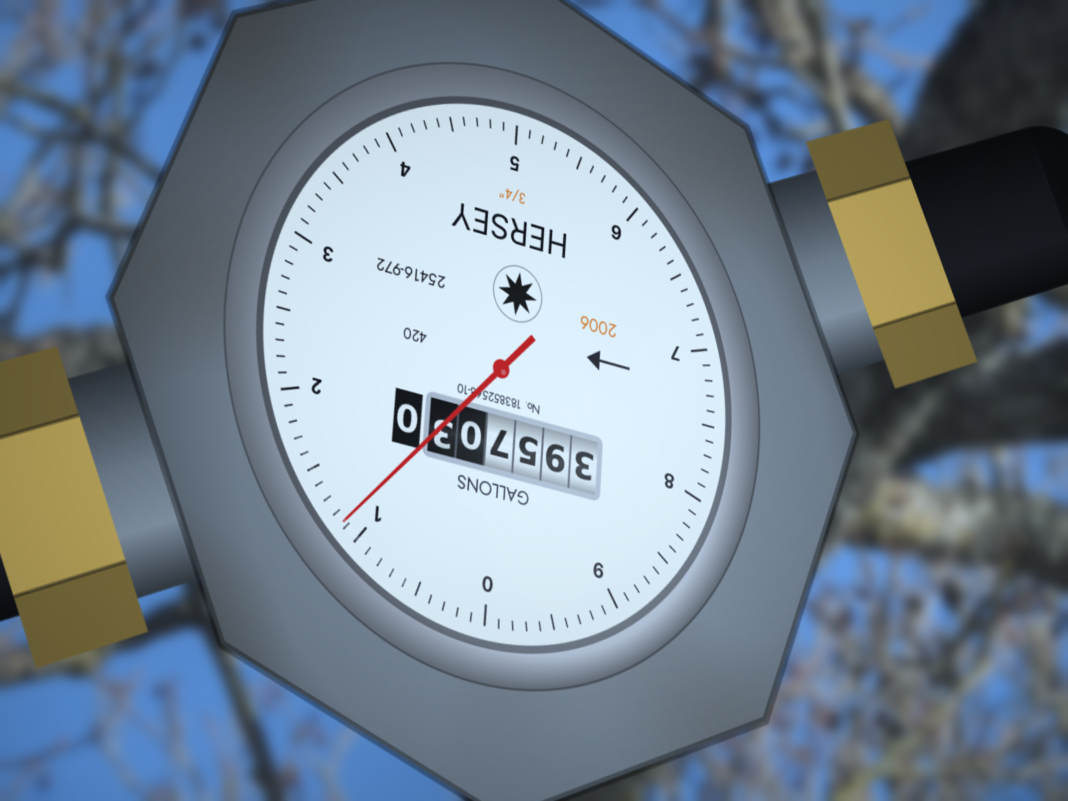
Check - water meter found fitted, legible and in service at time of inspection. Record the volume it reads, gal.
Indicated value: 3957031.1 gal
